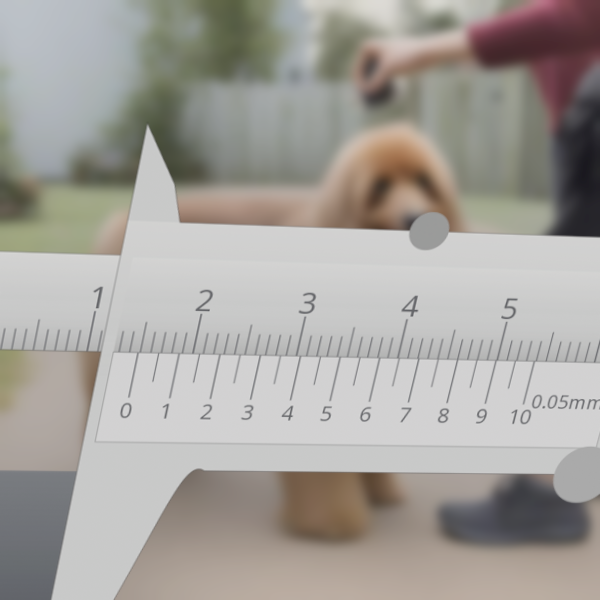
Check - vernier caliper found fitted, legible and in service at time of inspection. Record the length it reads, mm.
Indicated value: 14.8 mm
